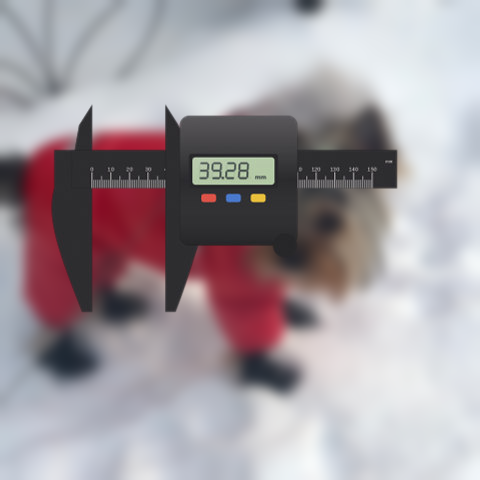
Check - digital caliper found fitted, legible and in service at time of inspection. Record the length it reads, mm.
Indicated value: 39.28 mm
